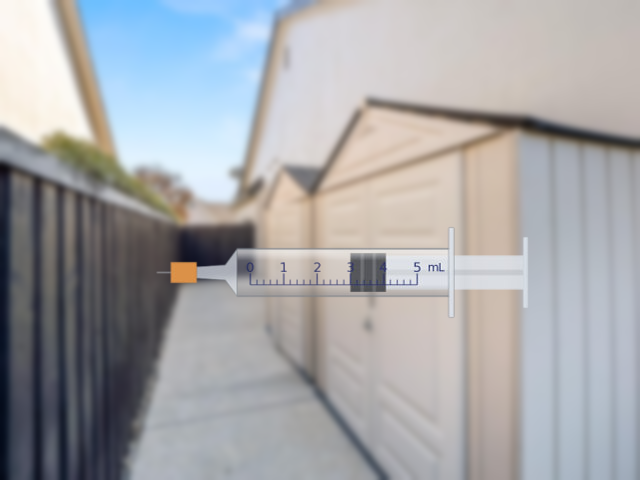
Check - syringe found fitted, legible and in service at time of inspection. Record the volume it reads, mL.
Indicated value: 3 mL
